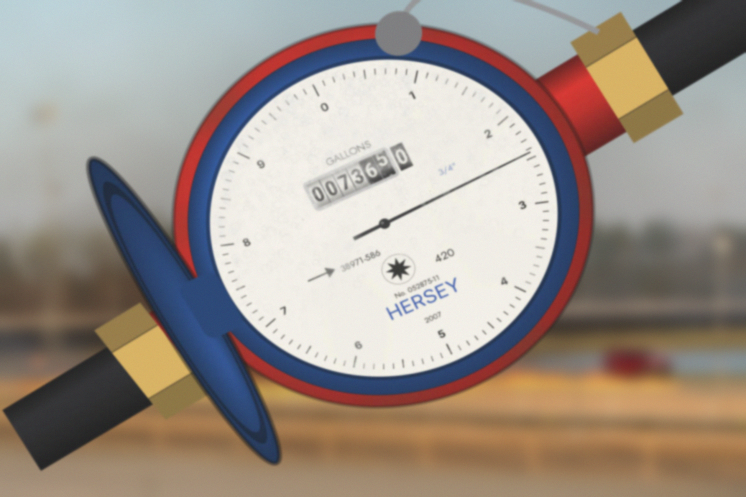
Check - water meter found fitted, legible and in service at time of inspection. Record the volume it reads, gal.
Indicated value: 73652.4 gal
